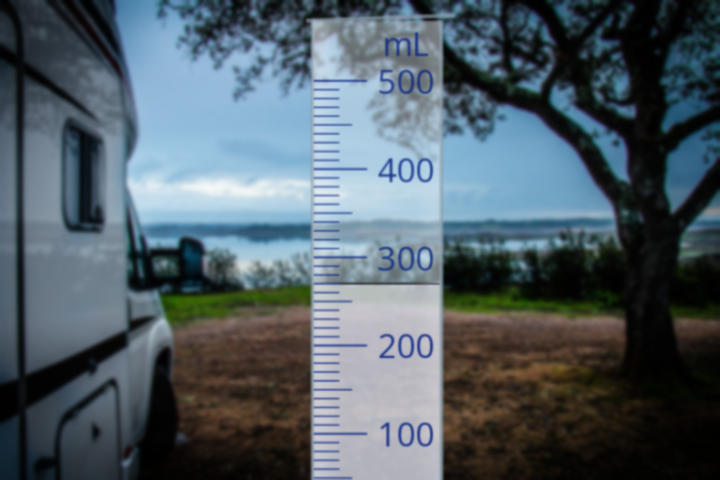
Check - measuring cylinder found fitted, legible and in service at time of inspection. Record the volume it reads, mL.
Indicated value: 270 mL
